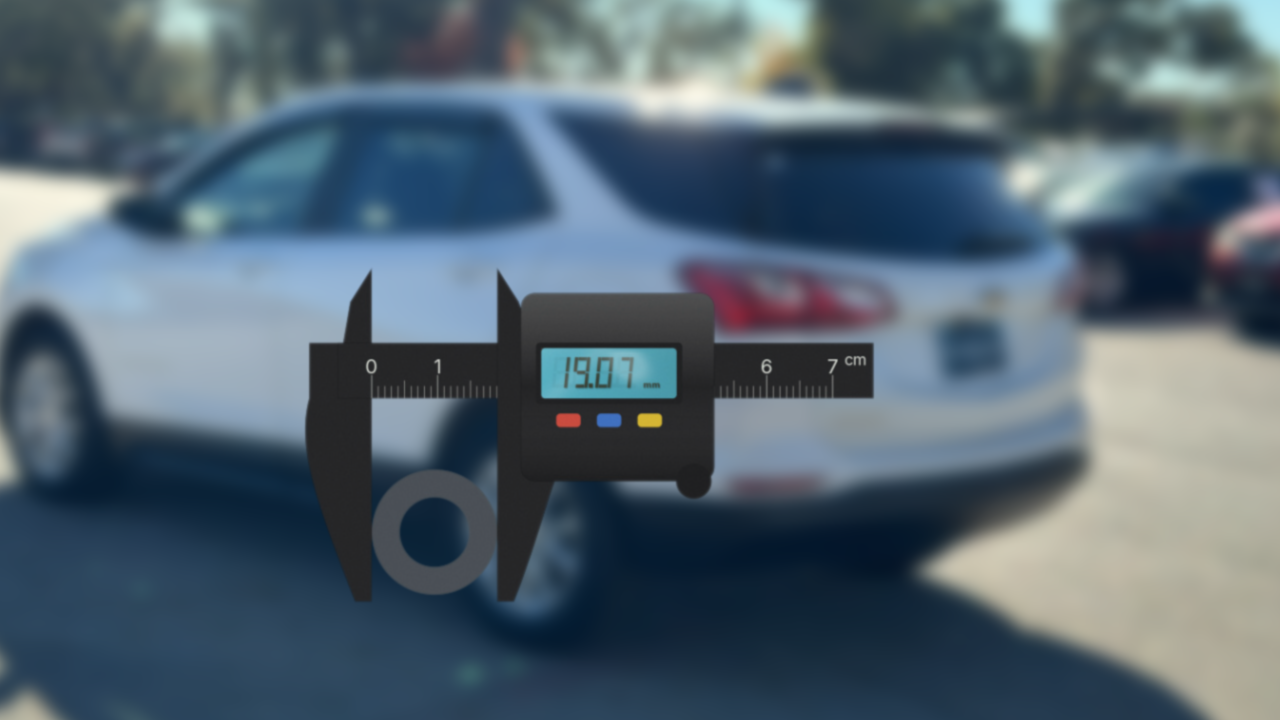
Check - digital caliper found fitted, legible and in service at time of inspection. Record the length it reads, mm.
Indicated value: 19.07 mm
